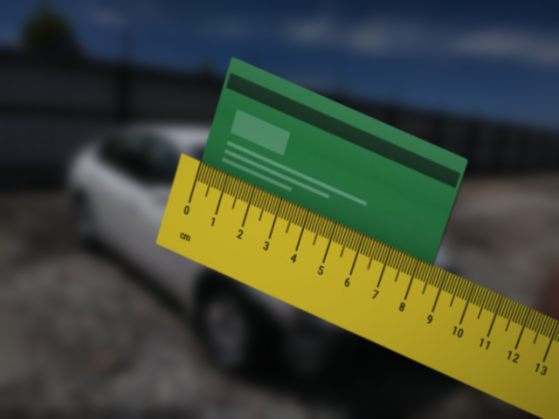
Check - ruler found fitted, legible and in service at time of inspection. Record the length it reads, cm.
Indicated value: 8.5 cm
